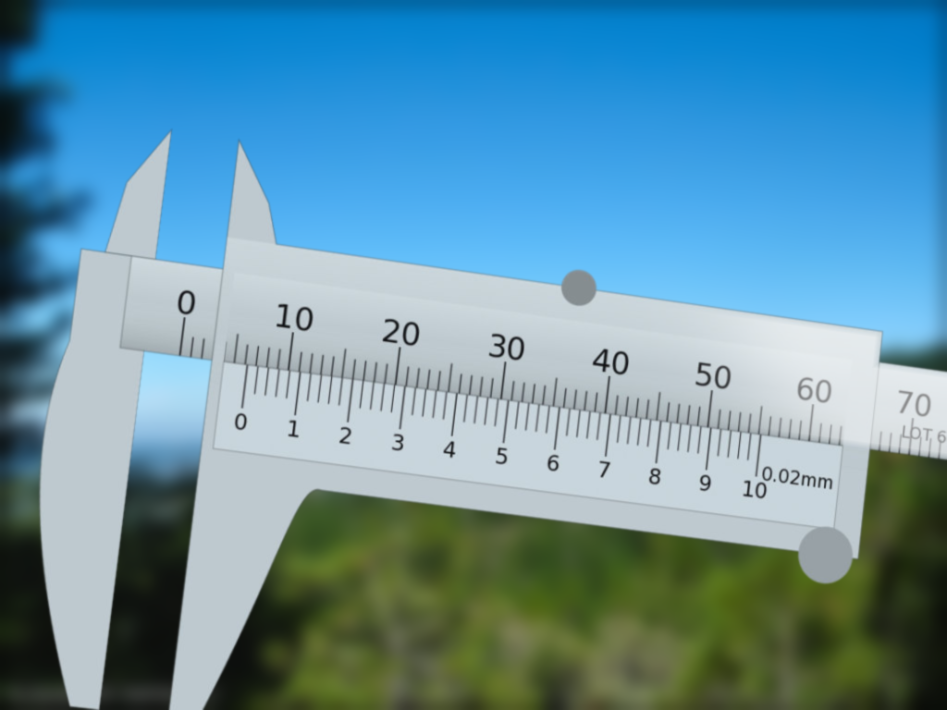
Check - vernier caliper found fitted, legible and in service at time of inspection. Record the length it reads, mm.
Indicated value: 6.2 mm
